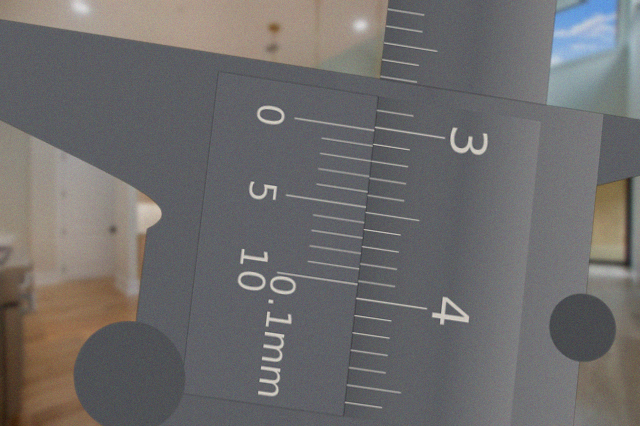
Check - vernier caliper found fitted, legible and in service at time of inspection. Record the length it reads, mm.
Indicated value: 30.2 mm
